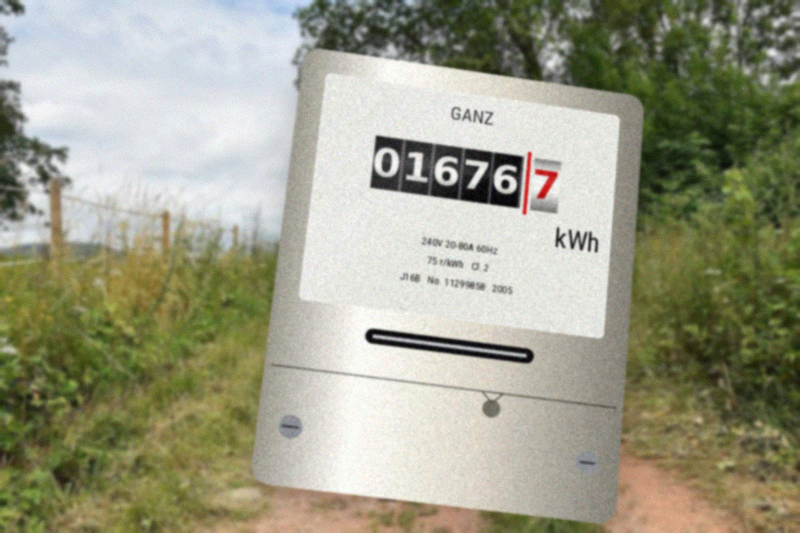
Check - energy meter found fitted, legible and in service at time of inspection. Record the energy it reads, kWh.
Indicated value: 1676.7 kWh
